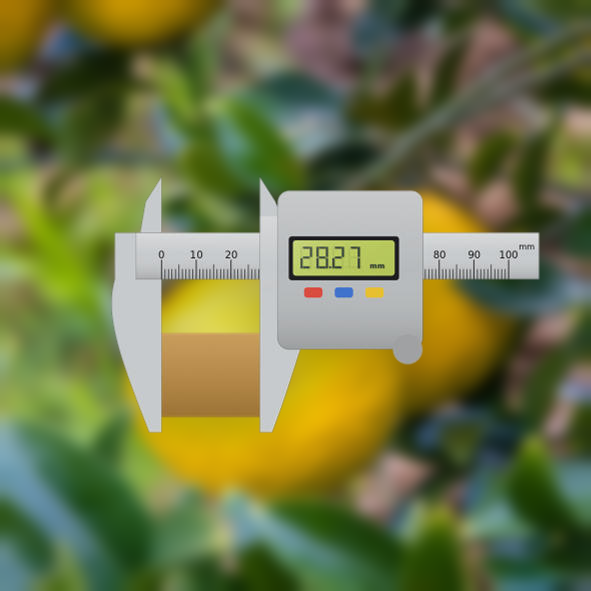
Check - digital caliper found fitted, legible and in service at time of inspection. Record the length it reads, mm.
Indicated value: 28.27 mm
